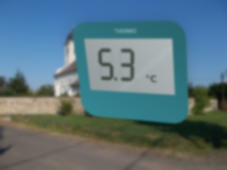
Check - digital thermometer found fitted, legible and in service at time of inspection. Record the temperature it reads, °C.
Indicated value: 5.3 °C
